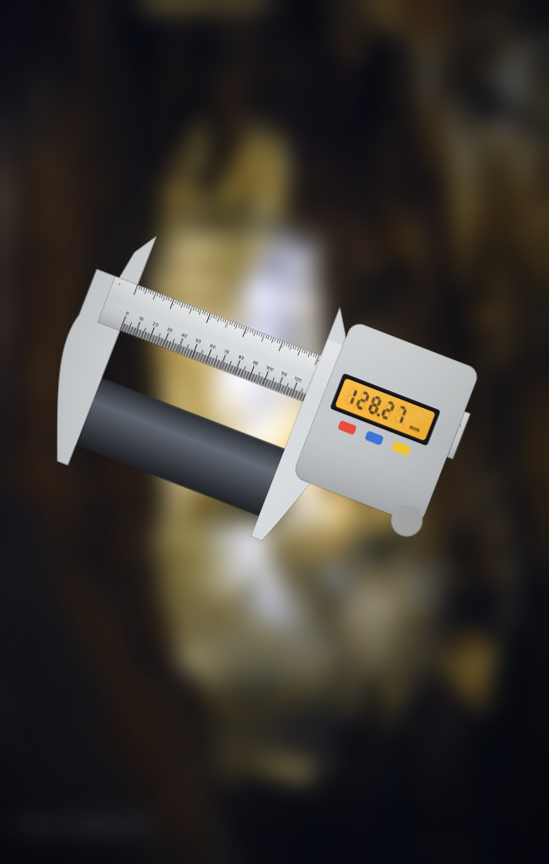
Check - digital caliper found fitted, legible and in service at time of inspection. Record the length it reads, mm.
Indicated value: 128.27 mm
